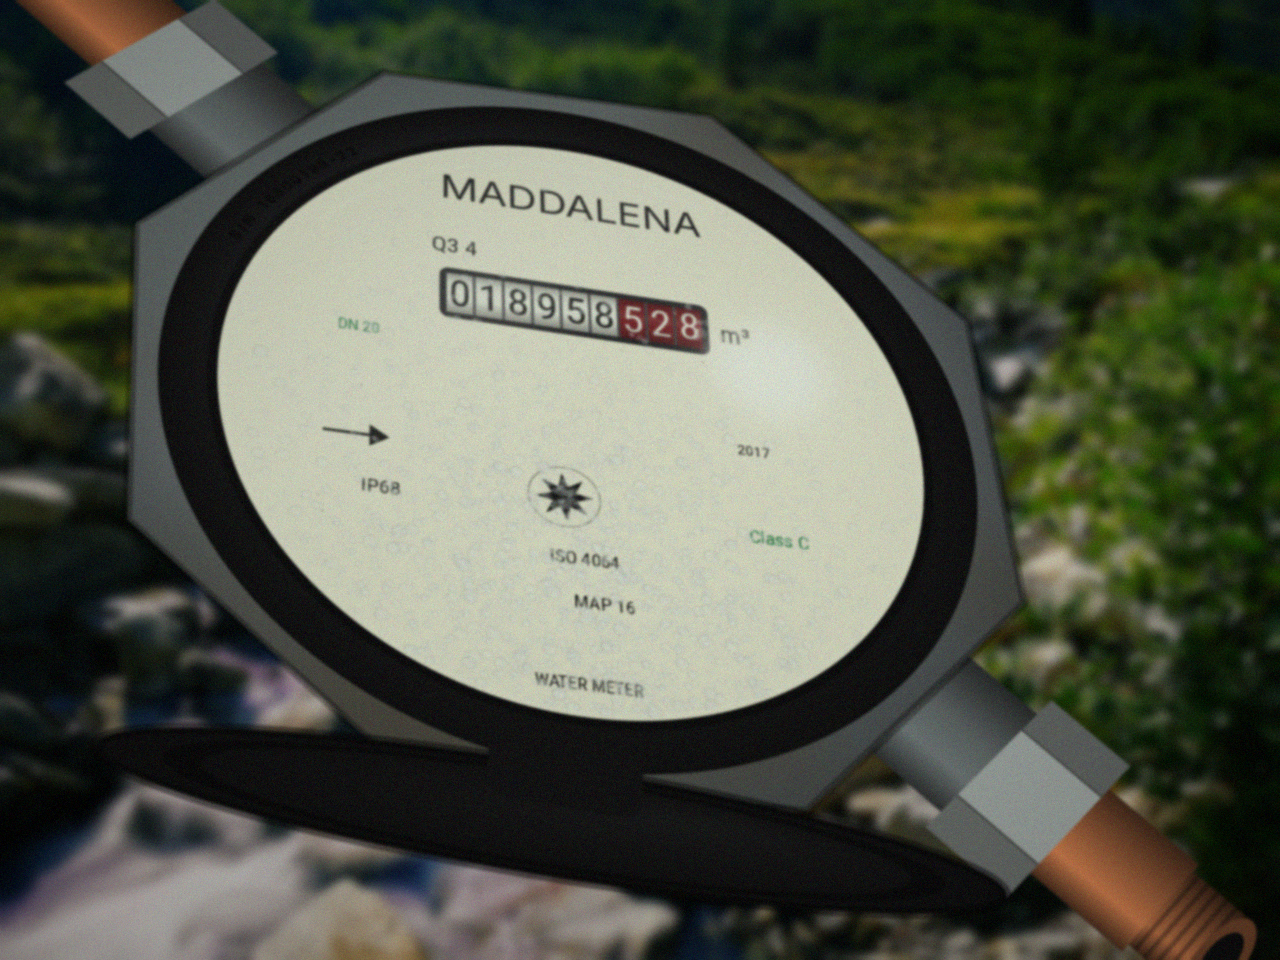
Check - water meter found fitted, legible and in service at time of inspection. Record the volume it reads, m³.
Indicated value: 18958.528 m³
